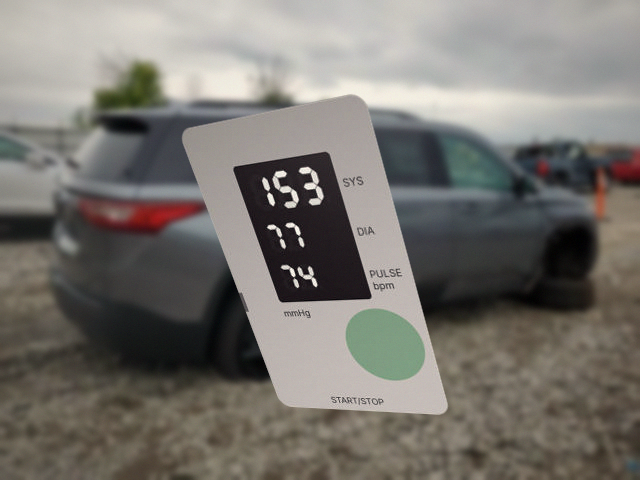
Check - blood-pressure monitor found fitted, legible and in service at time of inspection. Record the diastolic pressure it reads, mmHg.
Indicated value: 77 mmHg
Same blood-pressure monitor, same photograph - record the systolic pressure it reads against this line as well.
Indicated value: 153 mmHg
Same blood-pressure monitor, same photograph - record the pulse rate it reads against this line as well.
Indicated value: 74 bpm
